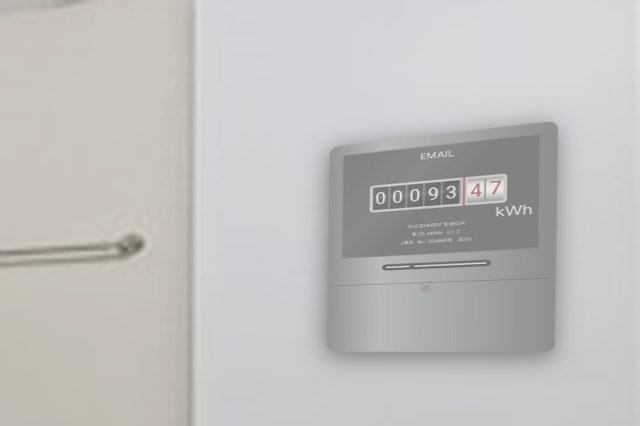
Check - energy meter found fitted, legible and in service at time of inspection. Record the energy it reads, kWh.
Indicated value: 93.47 kWh
